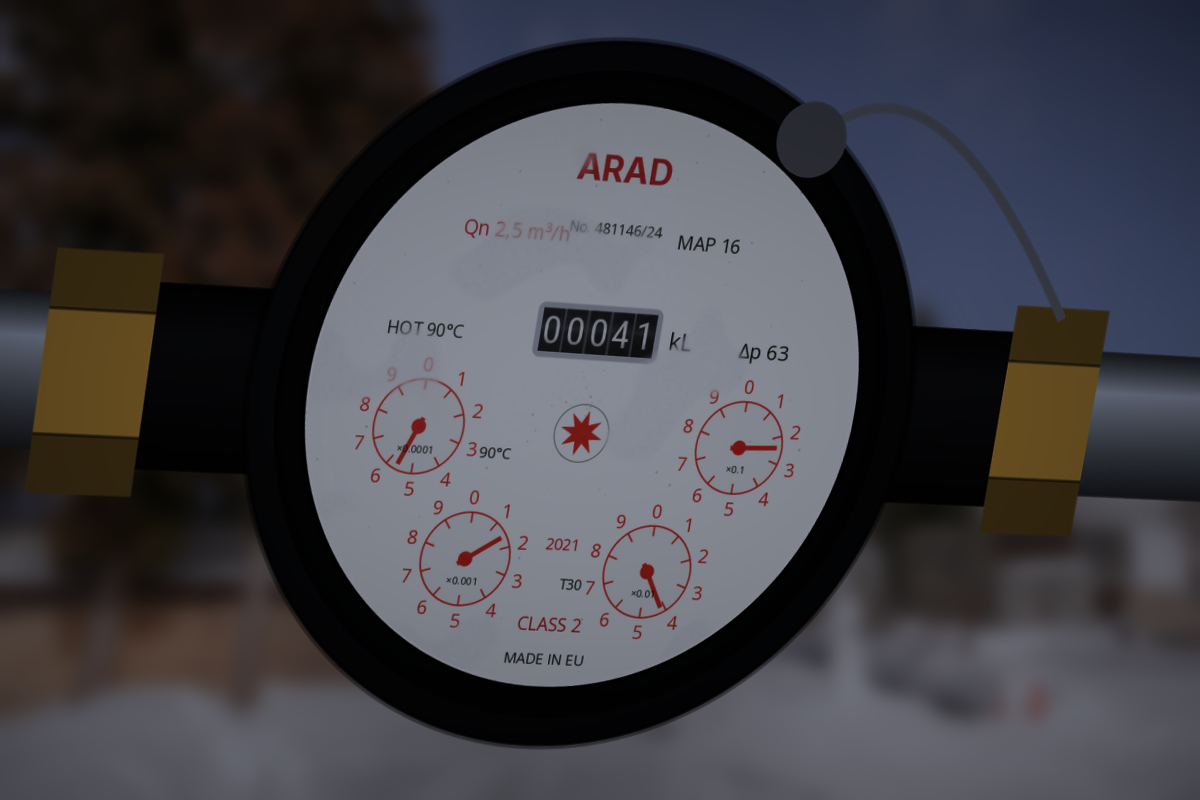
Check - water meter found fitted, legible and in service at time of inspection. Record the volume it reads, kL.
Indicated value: 41.2415 kL
